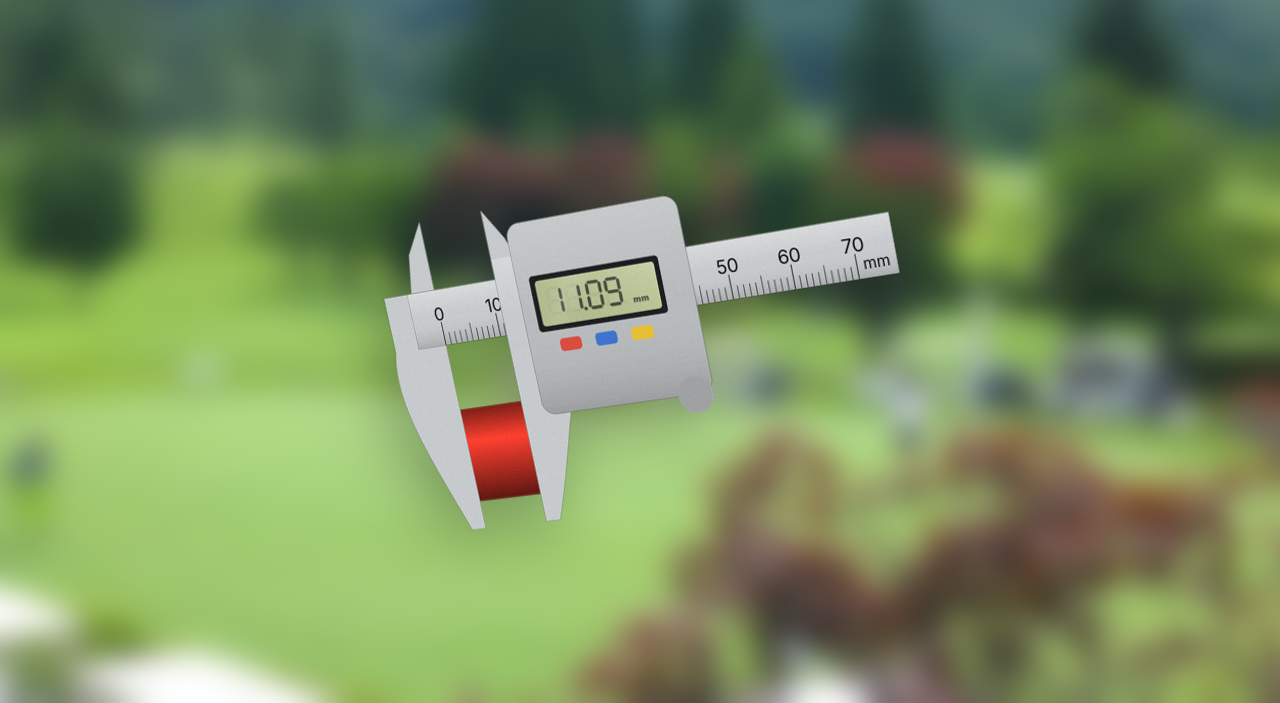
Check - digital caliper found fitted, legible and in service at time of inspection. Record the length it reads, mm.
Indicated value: 11.09 mm
